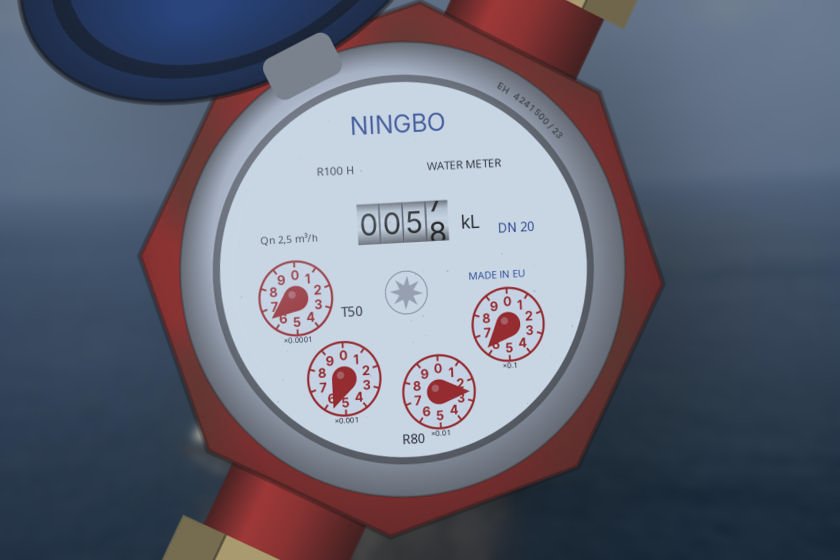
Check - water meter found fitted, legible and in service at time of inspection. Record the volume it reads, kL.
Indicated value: 57.6256 kL
